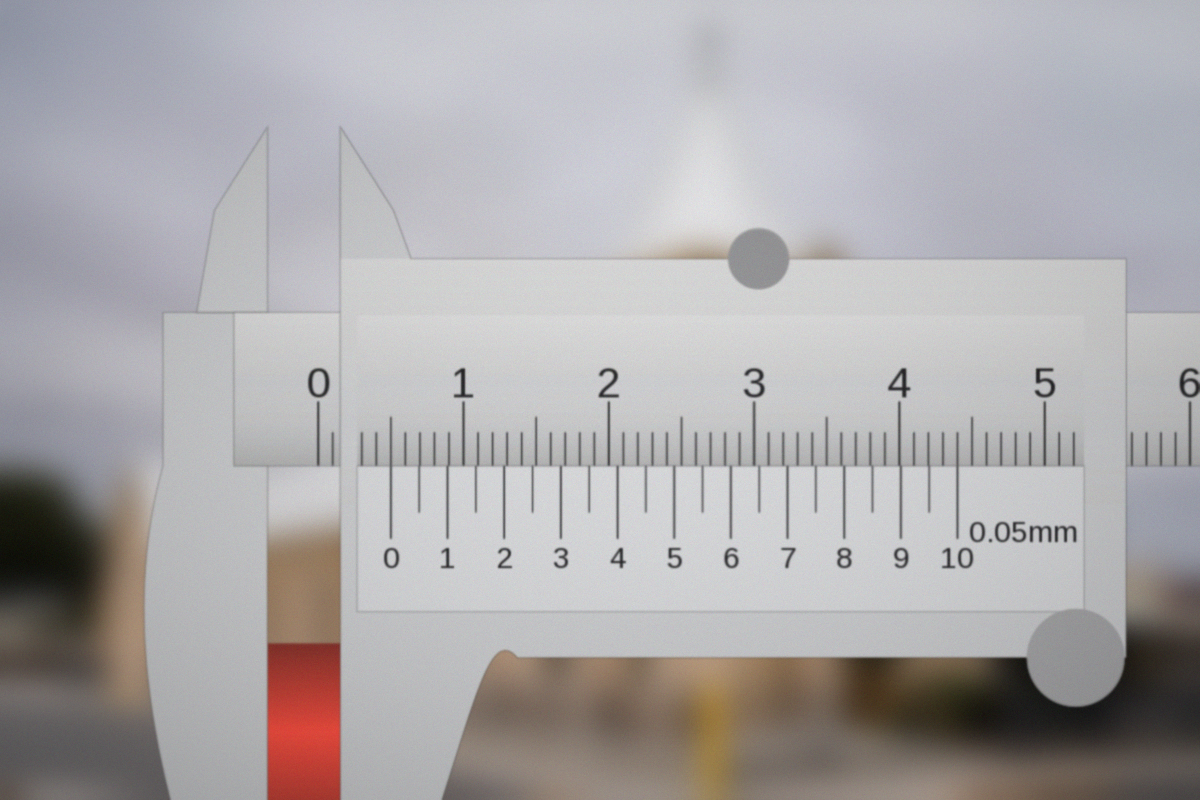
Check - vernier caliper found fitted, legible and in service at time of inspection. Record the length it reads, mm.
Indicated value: 5.0 mm
